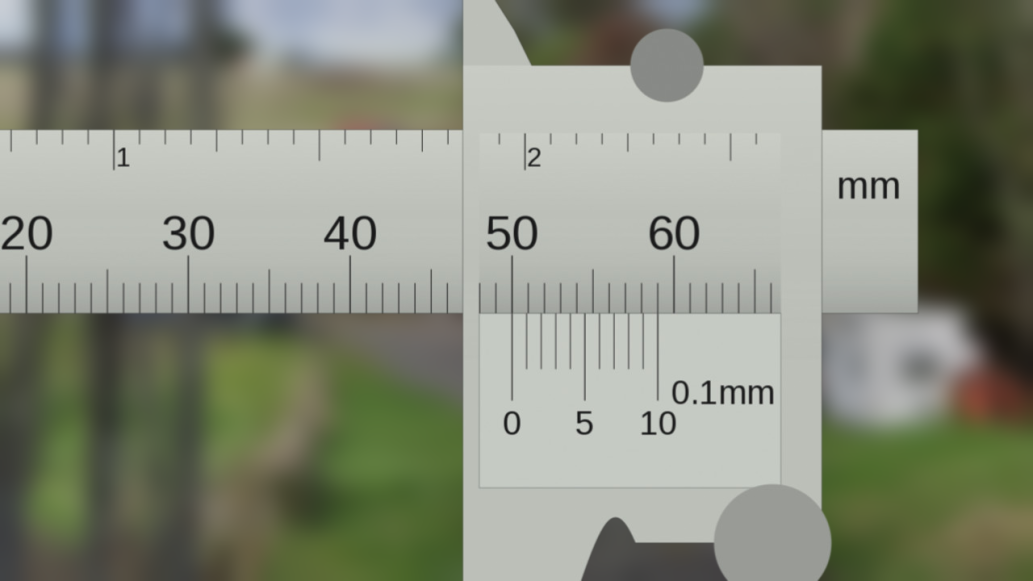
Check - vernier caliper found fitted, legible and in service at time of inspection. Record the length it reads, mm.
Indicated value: 50.0 mm
